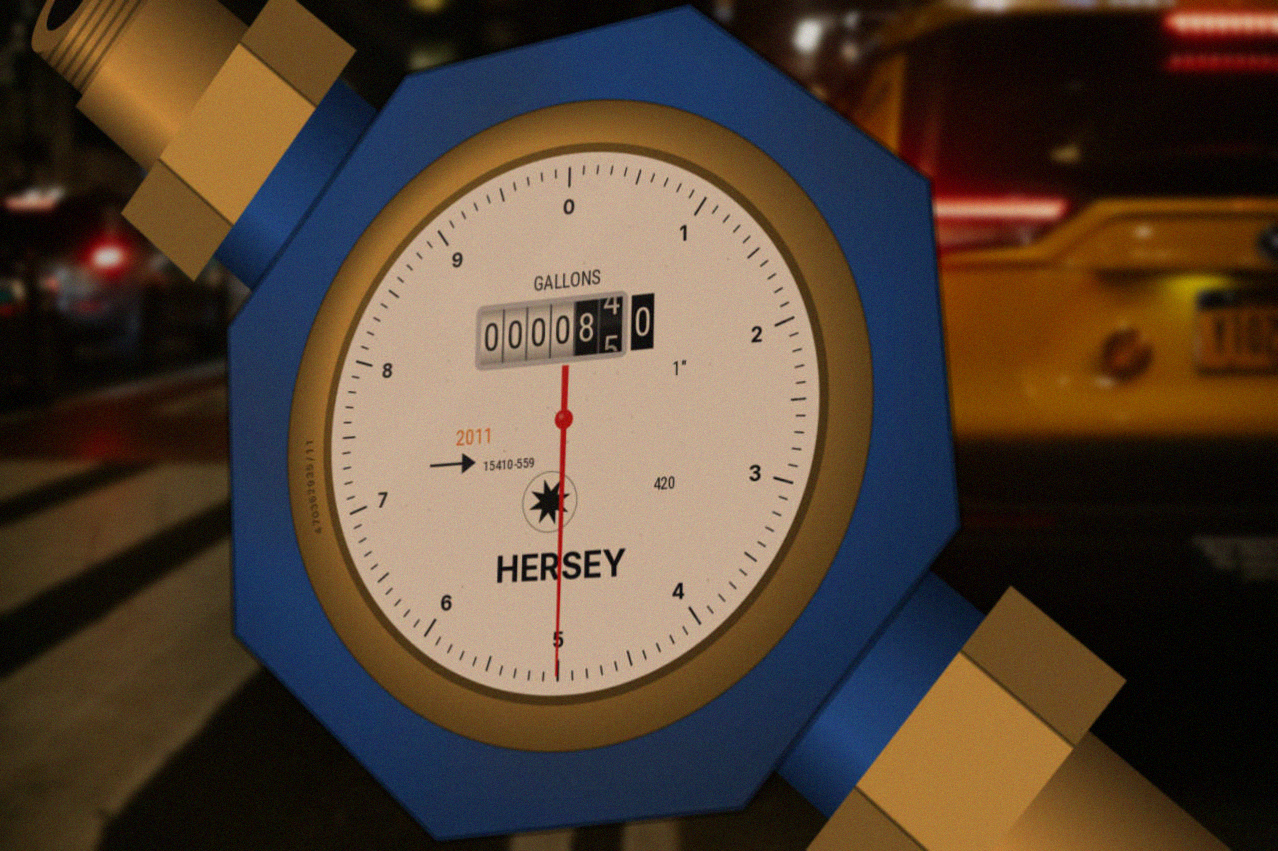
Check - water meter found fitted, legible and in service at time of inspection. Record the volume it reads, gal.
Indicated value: 845.0 gal
